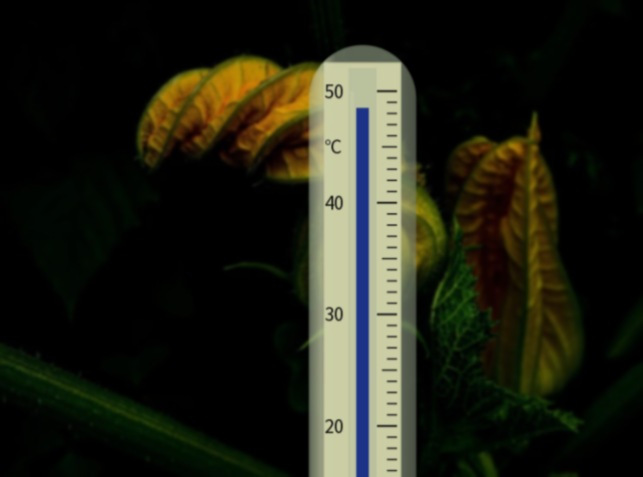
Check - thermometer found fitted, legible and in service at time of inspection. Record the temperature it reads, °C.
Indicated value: 48.5 °C
